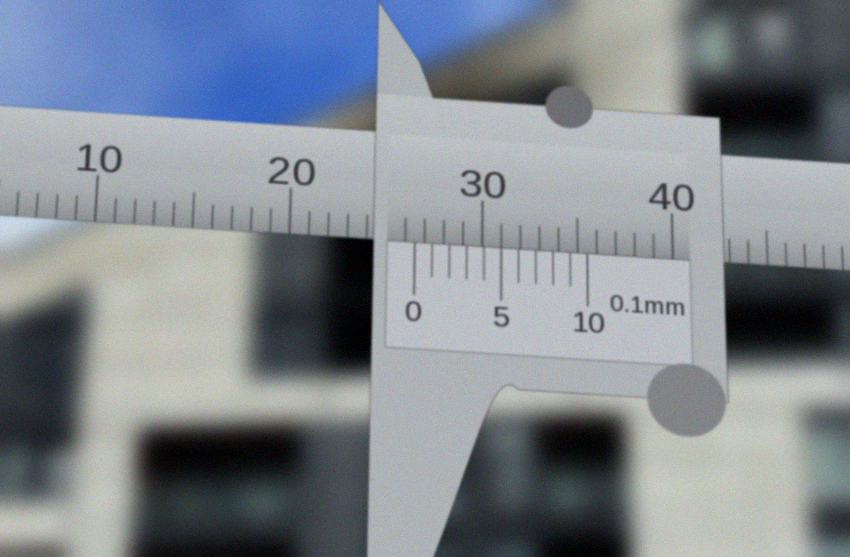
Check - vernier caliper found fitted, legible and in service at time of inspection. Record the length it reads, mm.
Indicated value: 26.5 mm
